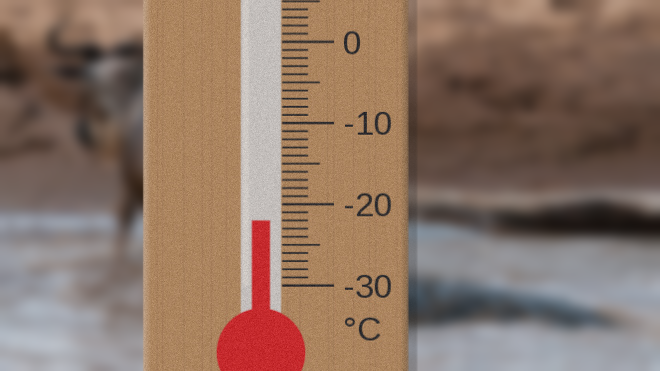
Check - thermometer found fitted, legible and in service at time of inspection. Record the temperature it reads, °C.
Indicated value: -22 °C
